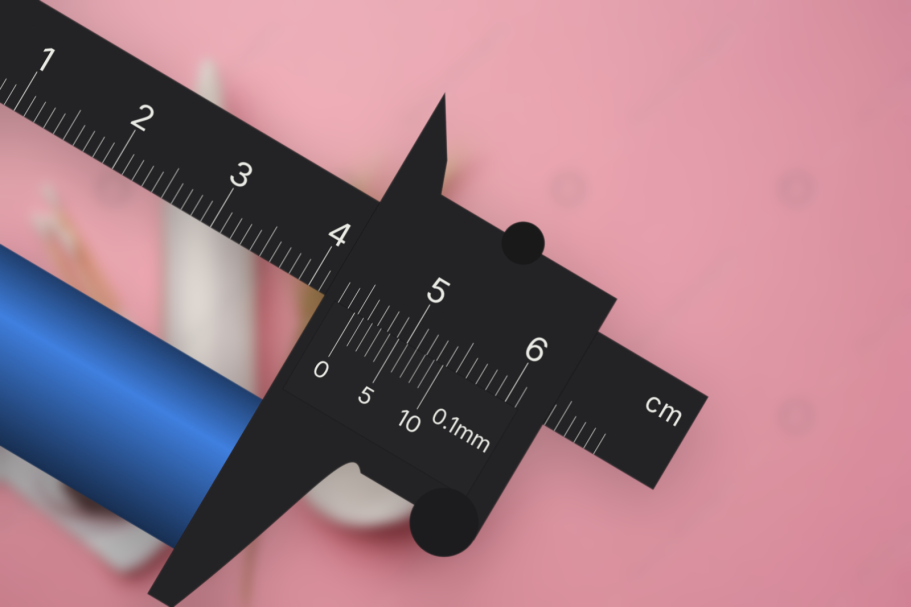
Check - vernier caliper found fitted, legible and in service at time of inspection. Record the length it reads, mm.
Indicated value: 44.7 mm
